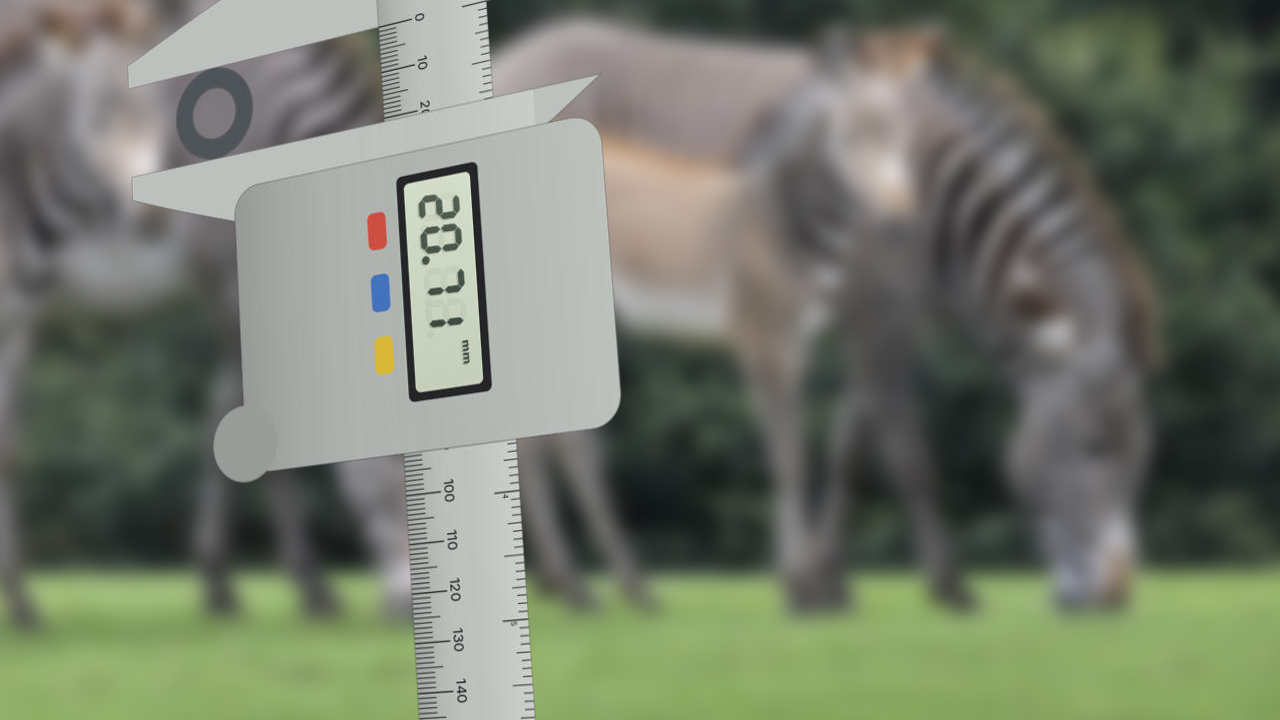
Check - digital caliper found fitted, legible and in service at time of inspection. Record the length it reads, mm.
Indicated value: 20.71 mm
